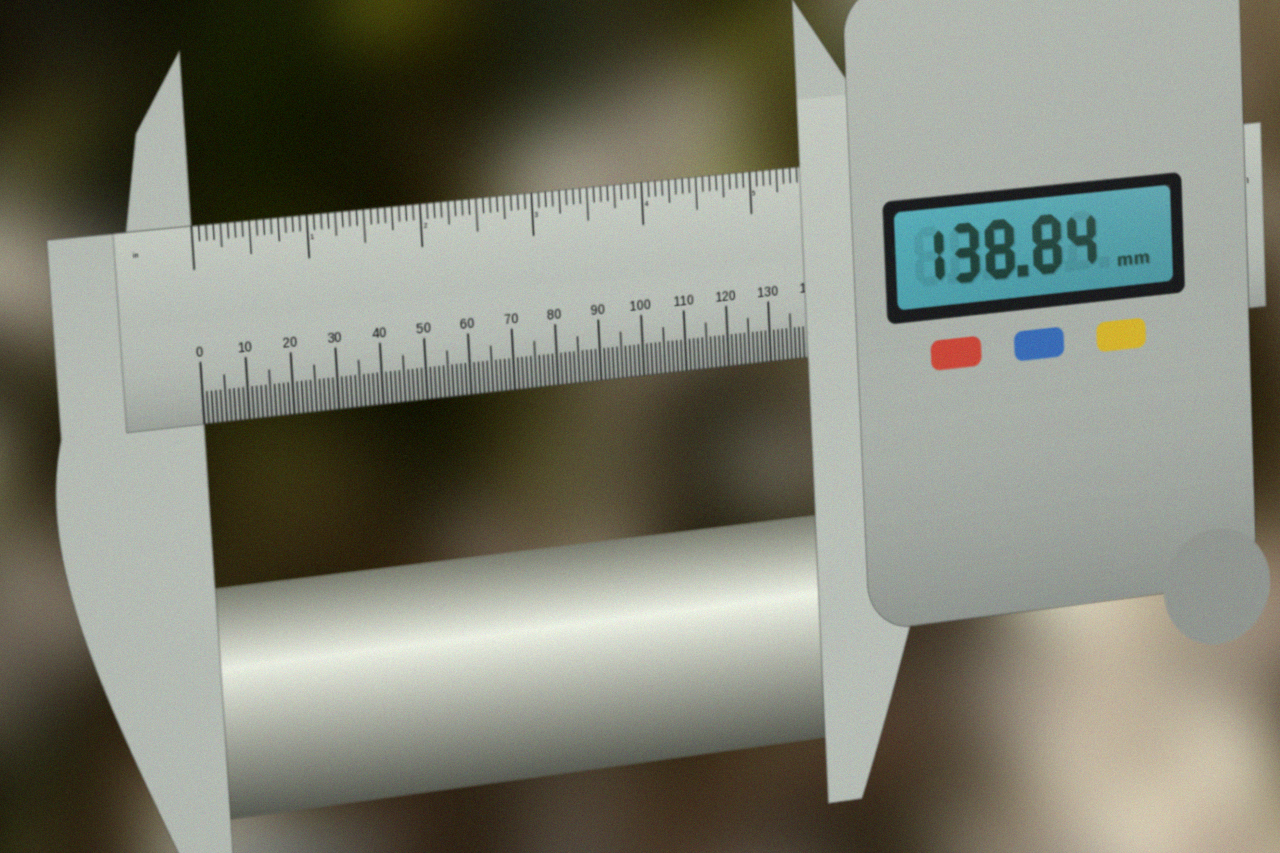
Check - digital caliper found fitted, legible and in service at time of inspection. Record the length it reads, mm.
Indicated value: 138.84 mm
